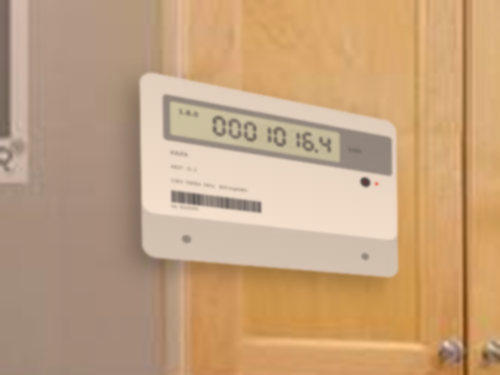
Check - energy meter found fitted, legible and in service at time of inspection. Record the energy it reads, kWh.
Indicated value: 1016.4 kWh
